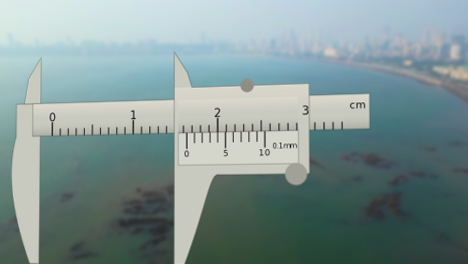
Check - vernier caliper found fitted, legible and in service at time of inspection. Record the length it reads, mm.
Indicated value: 16.4 mm
